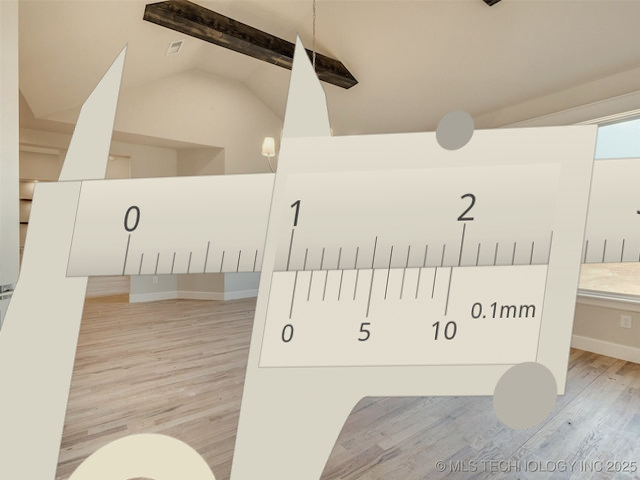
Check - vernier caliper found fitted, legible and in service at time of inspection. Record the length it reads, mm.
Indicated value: 10.6 mm
